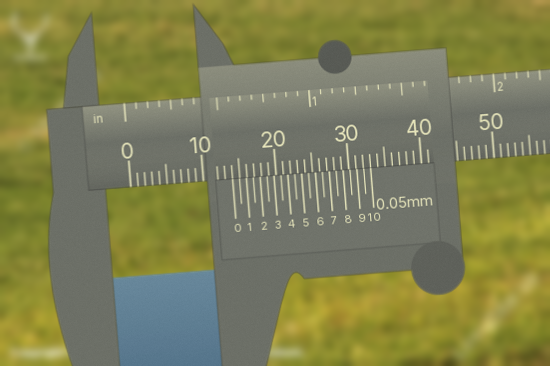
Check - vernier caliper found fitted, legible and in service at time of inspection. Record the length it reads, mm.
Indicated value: 14.0 mm
